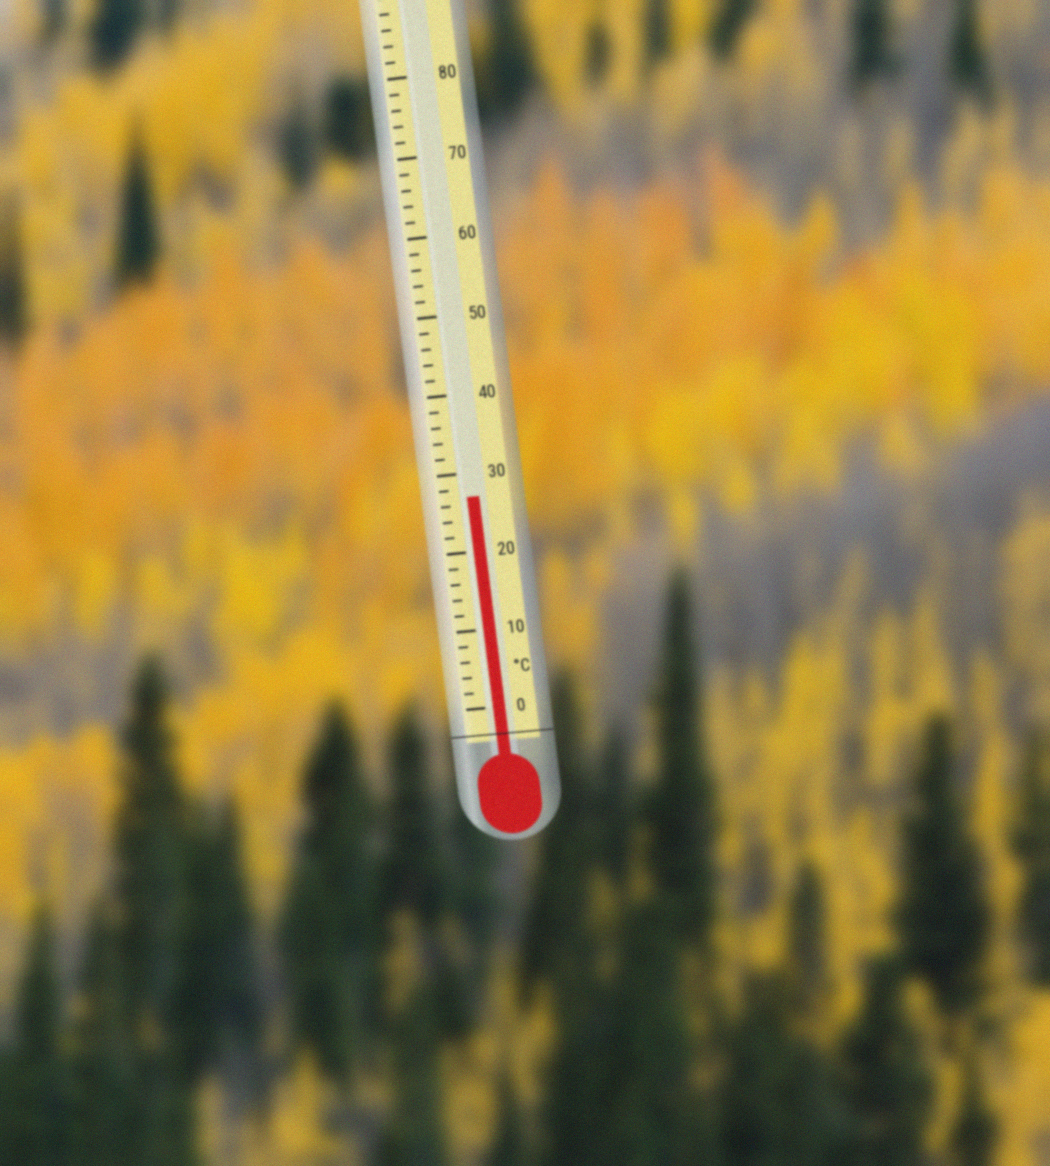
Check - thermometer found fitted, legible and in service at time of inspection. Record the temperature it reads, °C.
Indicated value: 27 °C
